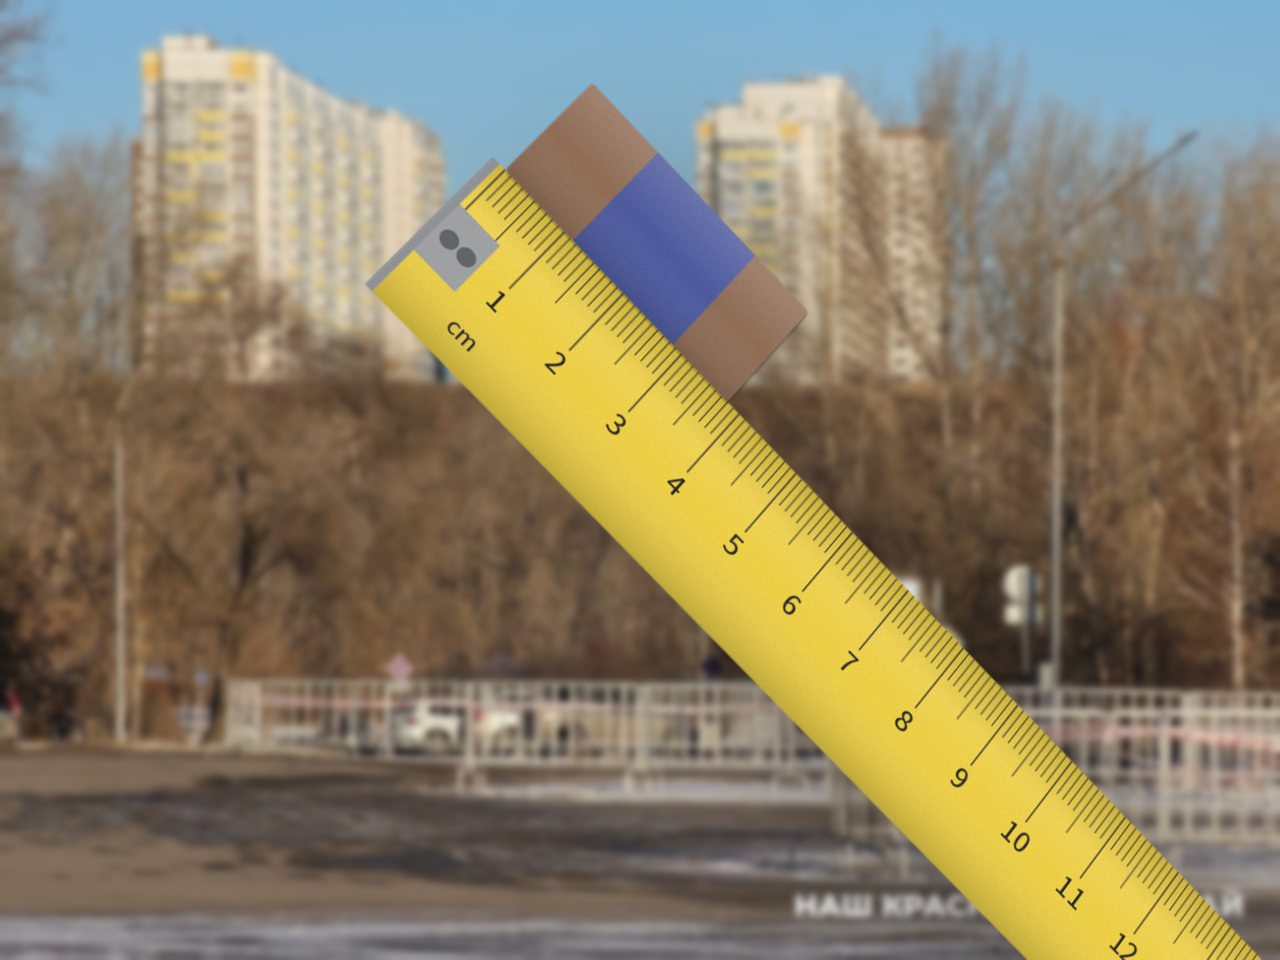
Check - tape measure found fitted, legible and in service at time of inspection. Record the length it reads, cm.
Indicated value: 3.8 cm
